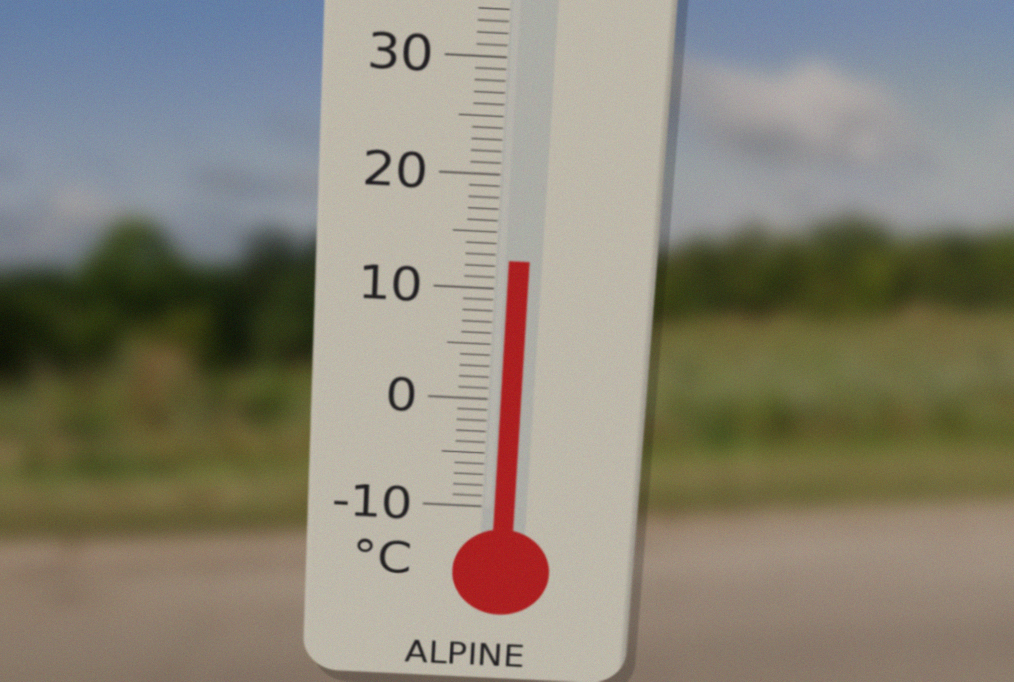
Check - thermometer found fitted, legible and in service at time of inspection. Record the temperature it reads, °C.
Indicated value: 12.5 °C
